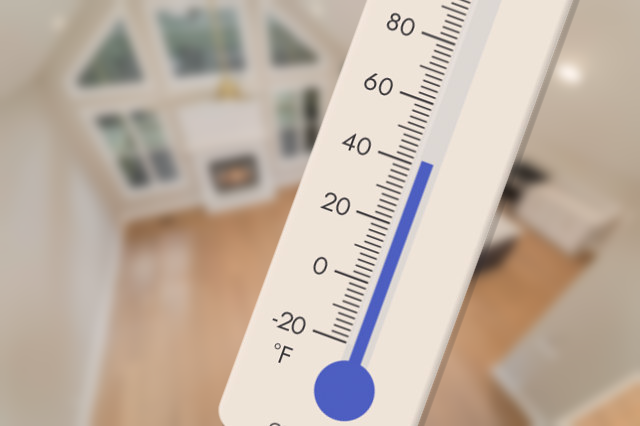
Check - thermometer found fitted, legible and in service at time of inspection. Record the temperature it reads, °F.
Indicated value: 42 °F
